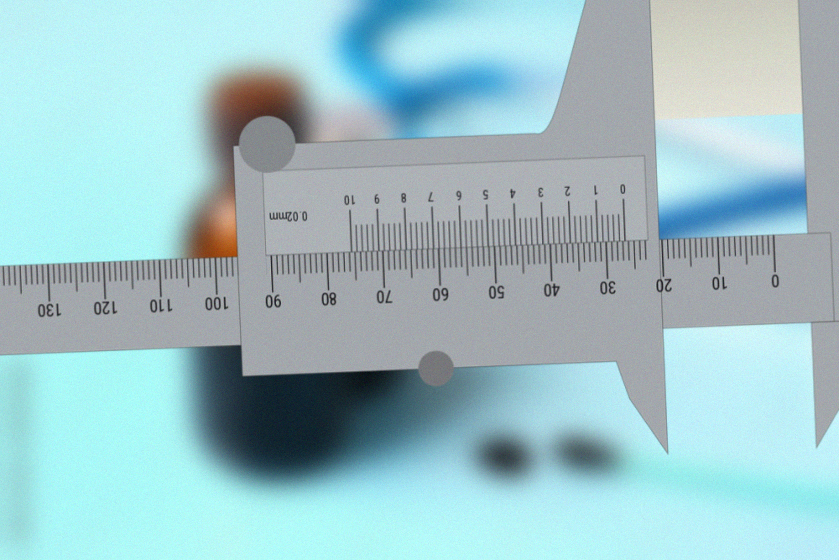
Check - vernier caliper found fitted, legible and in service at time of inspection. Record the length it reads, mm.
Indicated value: 26.6 mm
